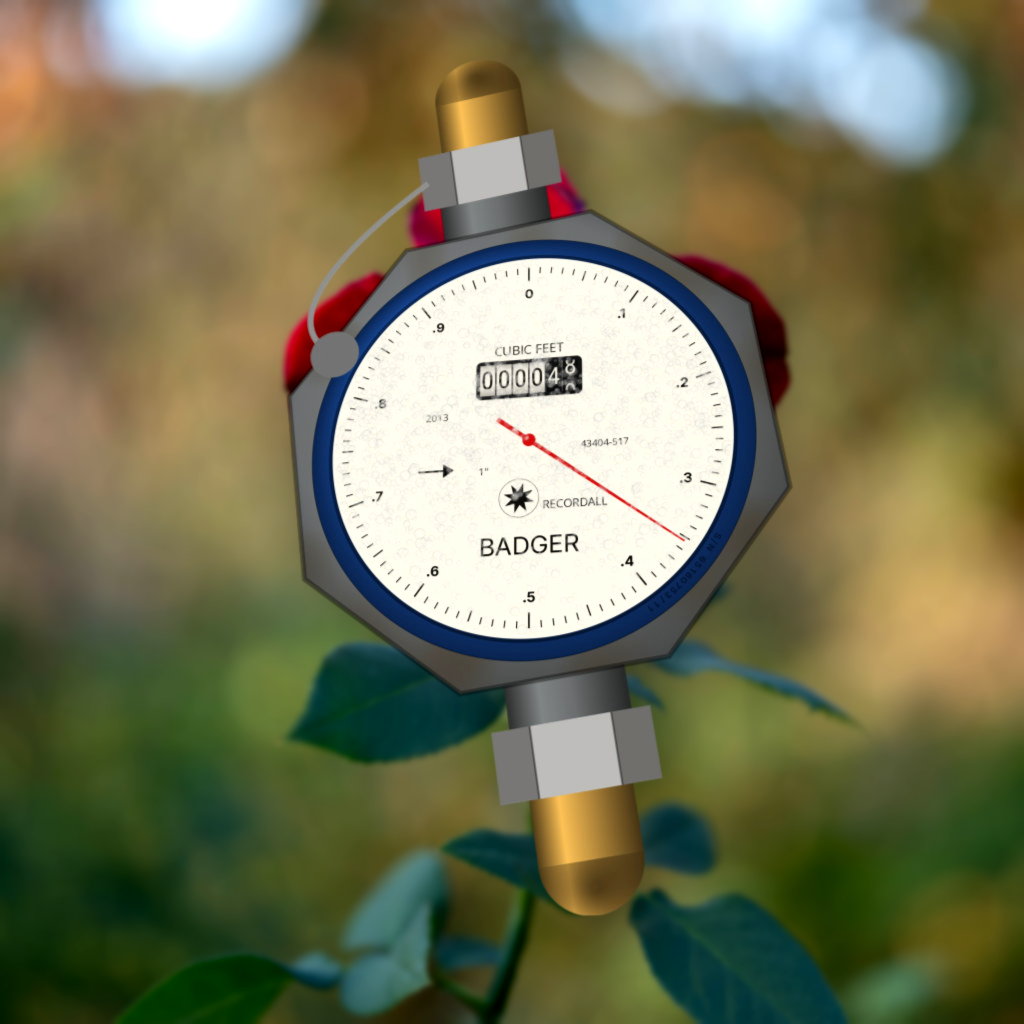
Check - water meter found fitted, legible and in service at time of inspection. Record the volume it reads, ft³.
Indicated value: 48.35 ft³
